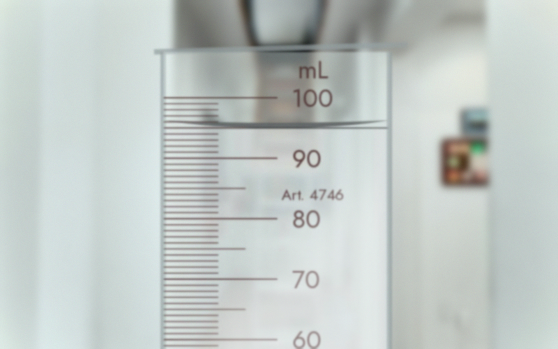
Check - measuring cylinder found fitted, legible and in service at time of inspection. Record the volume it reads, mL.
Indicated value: 95 mL
